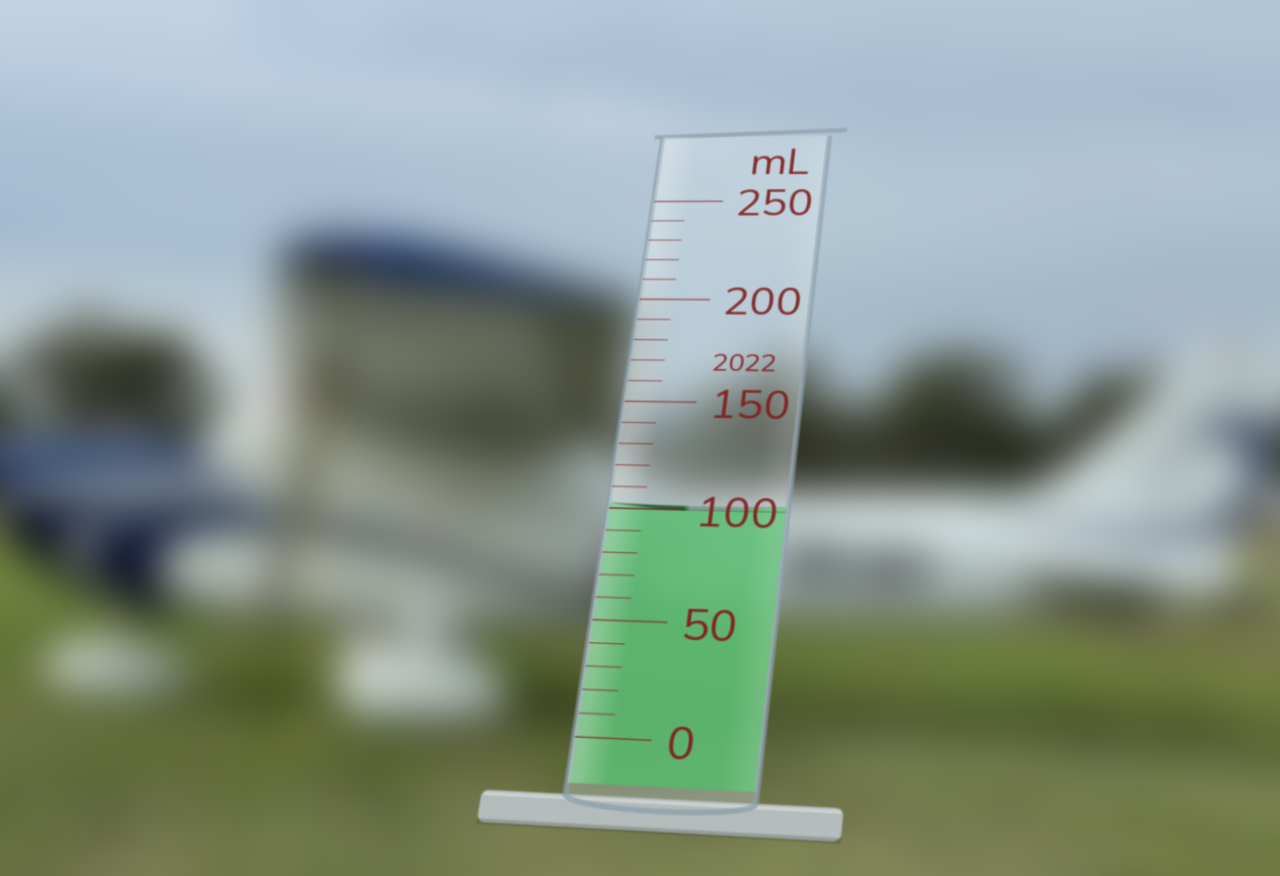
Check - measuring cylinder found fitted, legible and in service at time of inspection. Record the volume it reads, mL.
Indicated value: 100 mL
